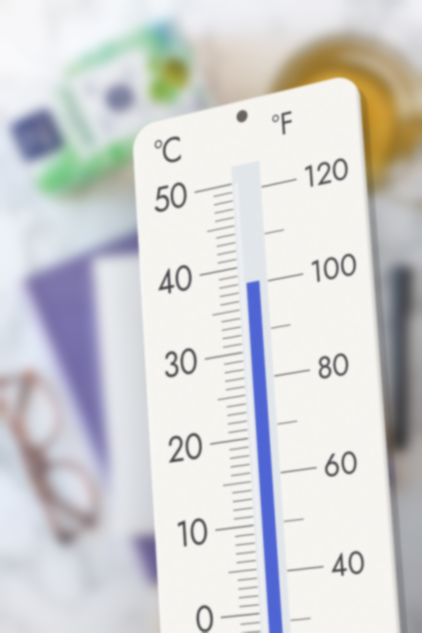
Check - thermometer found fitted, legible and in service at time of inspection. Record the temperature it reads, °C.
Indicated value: 38 °C
